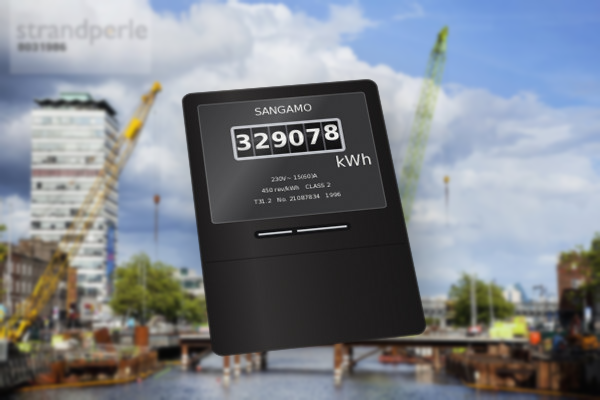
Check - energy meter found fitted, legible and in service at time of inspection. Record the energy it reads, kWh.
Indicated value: 329078 kWh
